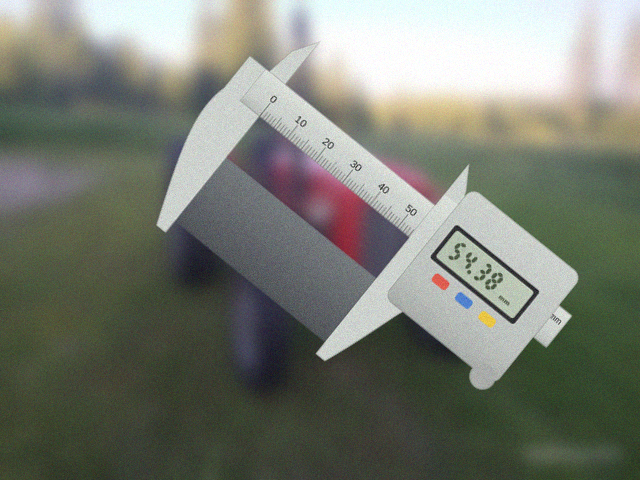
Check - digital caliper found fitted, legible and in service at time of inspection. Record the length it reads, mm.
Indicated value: 54.38 mm
